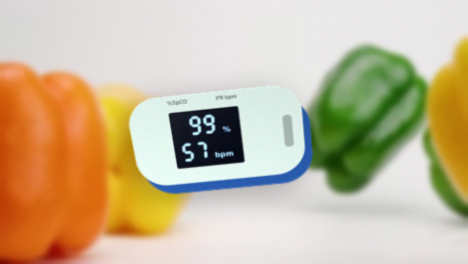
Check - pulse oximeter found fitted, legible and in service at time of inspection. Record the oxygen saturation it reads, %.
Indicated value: 99 %
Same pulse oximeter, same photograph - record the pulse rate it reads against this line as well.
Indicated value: 57 bpm
